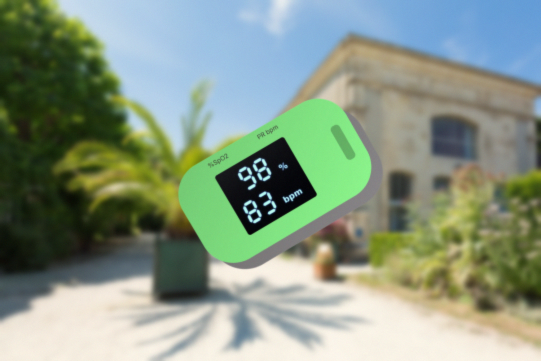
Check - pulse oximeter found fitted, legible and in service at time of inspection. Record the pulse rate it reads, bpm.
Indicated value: 83 bpm
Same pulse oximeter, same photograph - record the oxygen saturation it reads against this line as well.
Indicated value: 98 %
